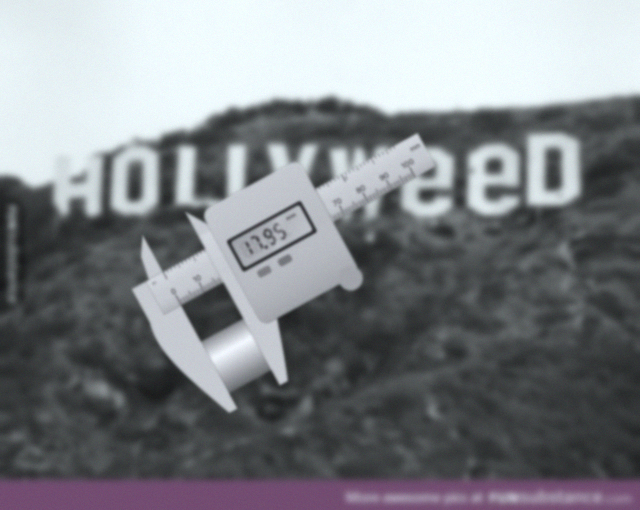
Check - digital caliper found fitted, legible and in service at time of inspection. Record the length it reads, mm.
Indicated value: 17.95 mm
